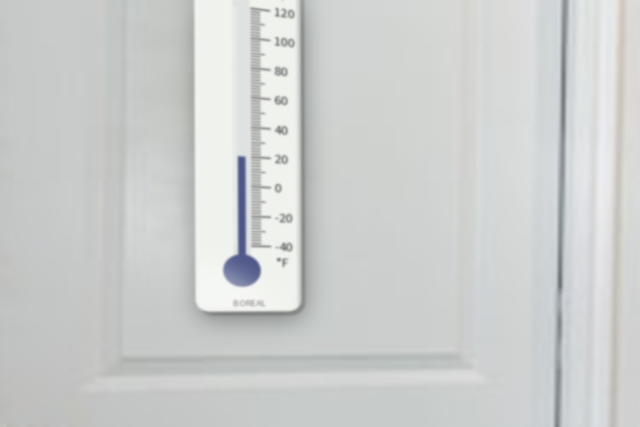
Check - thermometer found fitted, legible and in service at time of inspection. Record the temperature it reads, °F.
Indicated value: 20 °F
